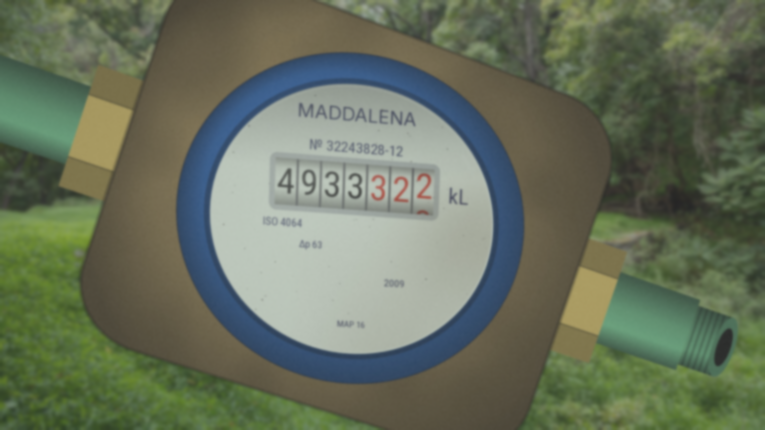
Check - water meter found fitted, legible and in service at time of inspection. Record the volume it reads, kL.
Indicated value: 4933.322 kL
